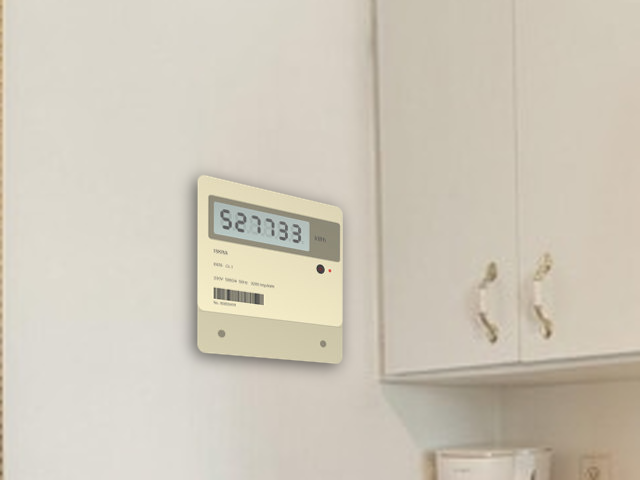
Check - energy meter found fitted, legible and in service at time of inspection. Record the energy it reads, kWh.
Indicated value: 527733 kWh
